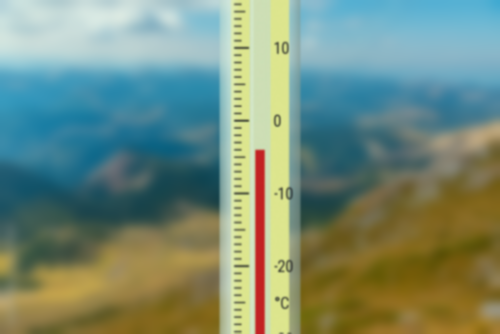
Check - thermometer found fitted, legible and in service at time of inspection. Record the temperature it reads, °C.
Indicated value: -4 °C
